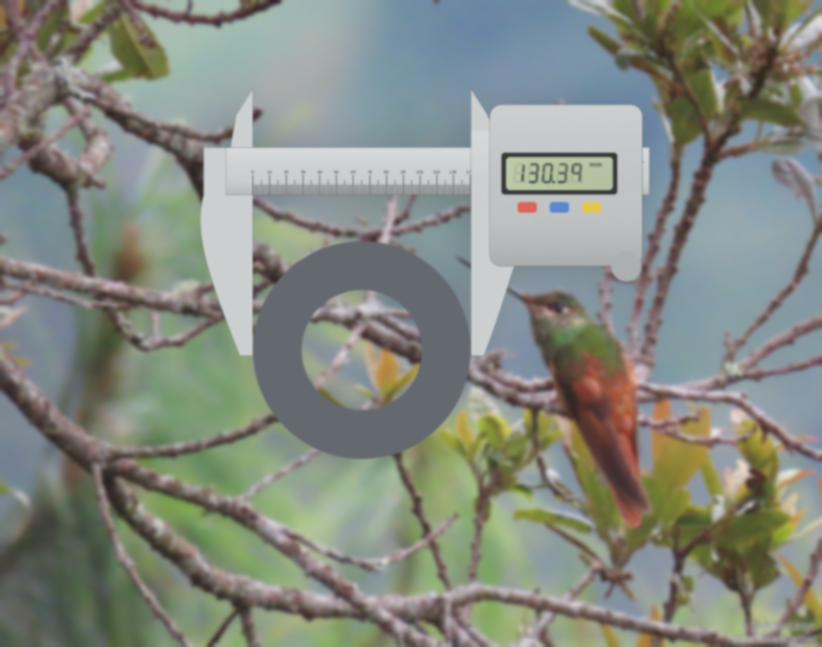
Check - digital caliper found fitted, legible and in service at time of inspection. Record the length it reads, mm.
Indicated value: 130.39 mm
